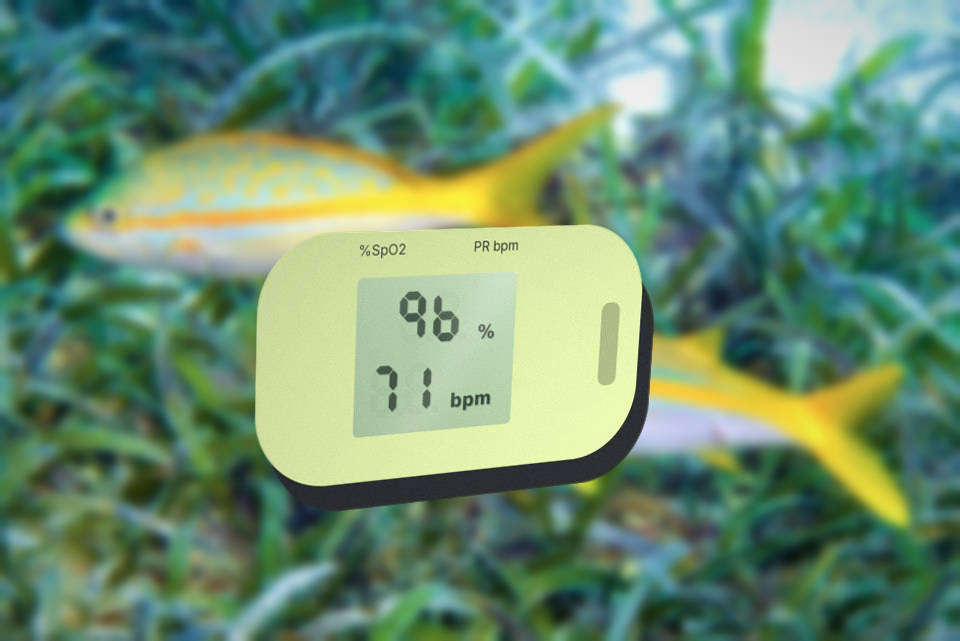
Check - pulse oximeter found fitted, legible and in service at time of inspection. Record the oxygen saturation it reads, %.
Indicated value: 96 %
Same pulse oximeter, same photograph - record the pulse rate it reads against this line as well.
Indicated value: 71 bpm
